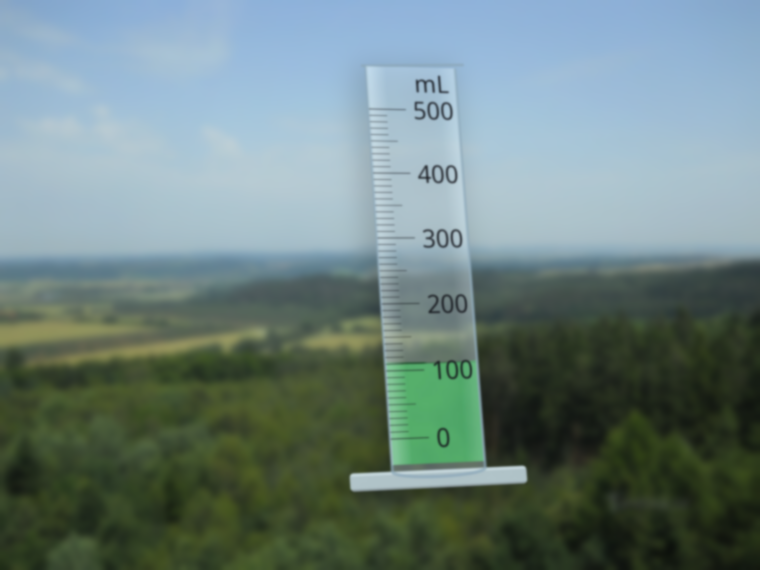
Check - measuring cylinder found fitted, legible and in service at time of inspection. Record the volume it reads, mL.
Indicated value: 110 mL
